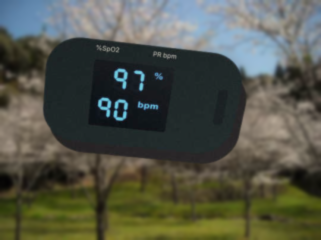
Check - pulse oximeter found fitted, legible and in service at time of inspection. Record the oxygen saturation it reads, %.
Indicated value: 97 %
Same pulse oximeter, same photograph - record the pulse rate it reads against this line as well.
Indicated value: 90 bpm
